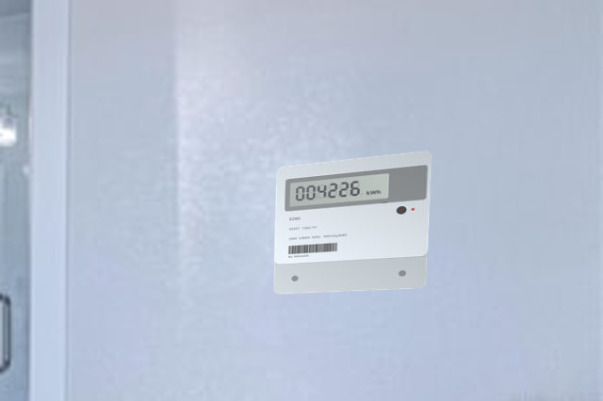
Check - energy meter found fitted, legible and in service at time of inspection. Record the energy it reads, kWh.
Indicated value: 4226 kWh
